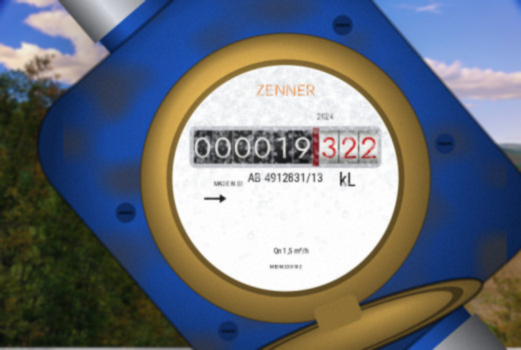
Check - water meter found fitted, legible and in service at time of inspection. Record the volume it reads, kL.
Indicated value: 19.322 kL
